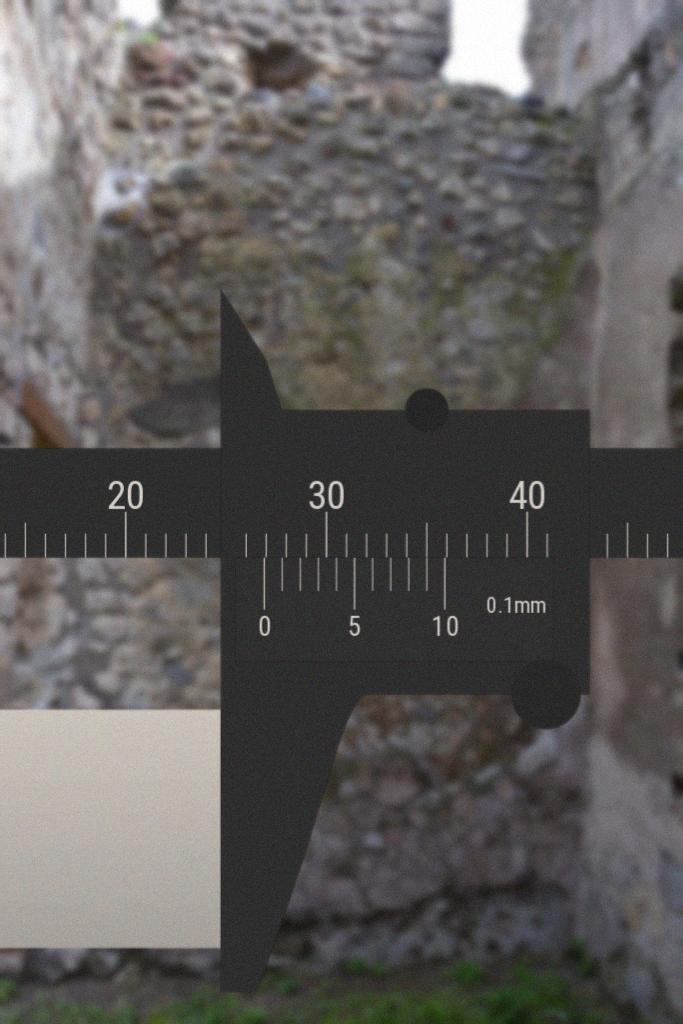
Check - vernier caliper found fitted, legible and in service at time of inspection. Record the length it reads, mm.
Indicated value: 26.9 mm
